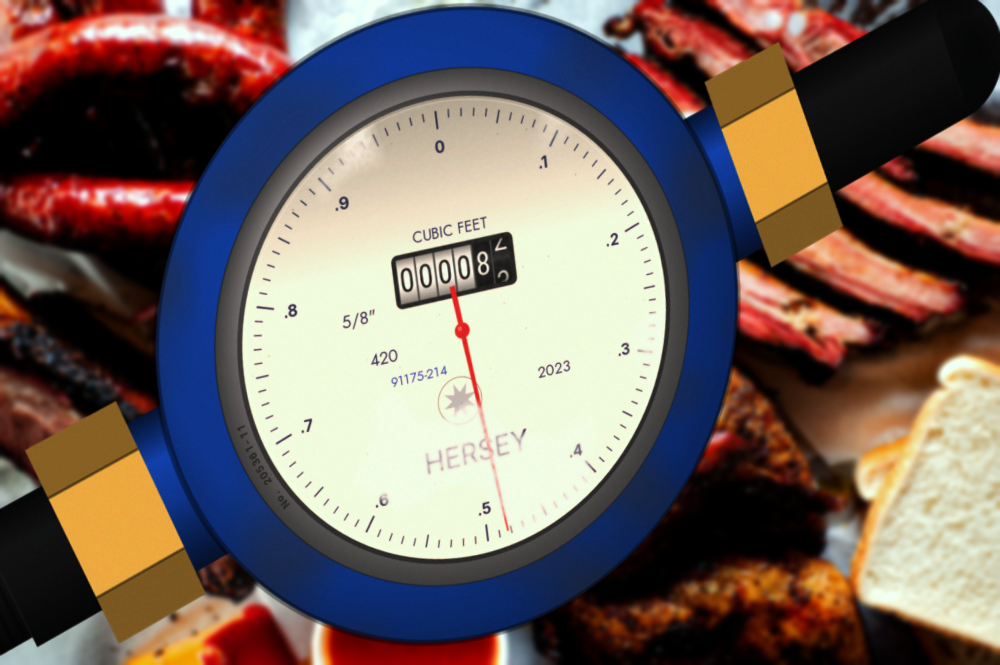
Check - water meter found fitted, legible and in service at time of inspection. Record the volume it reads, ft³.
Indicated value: 82.48 ft³
